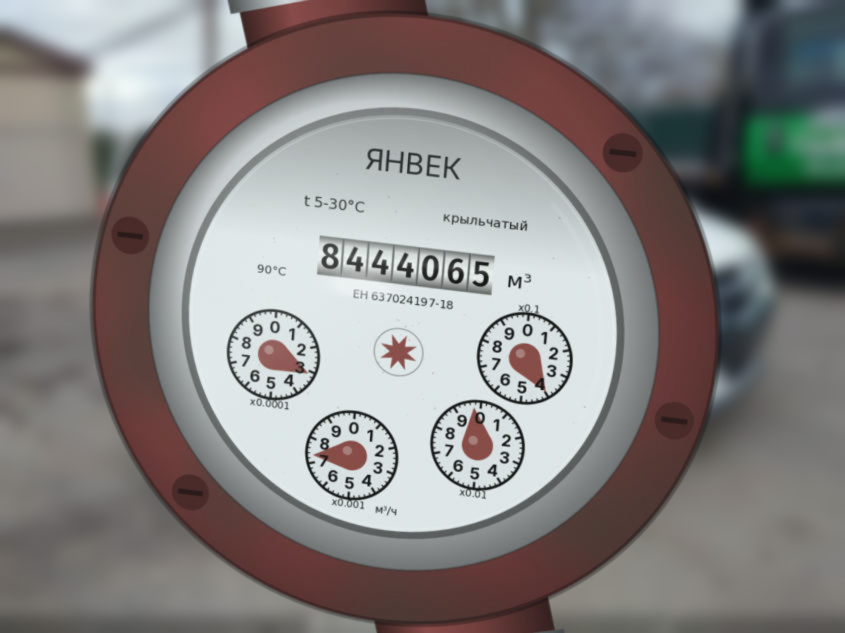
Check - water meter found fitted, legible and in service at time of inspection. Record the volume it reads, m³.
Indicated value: 8444065.3973 m³
